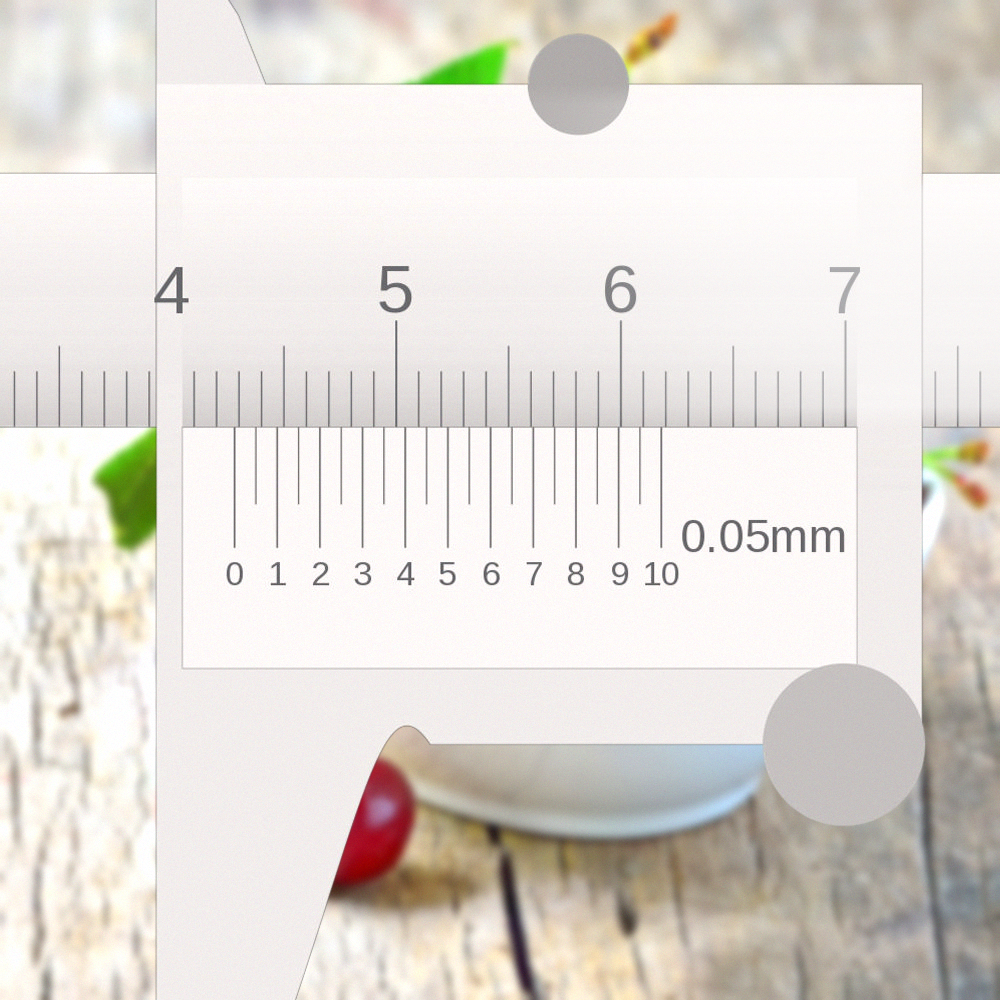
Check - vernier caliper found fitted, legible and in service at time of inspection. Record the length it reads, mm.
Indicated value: 42.8 mm
